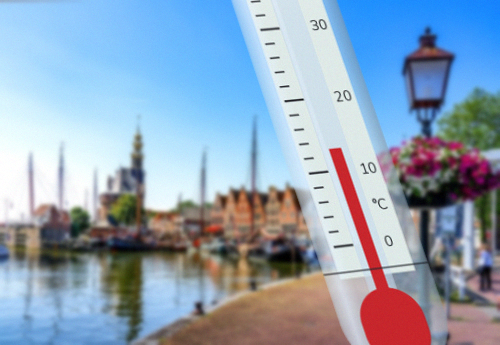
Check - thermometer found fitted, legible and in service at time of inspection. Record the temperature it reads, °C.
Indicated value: 13 °C
